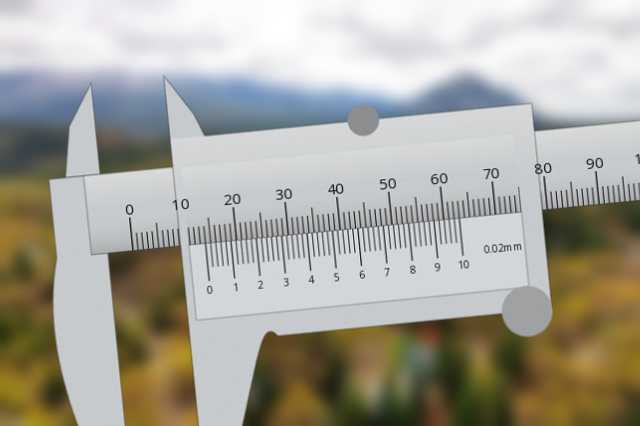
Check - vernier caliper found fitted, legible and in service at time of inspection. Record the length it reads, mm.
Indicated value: 14.0 mm
